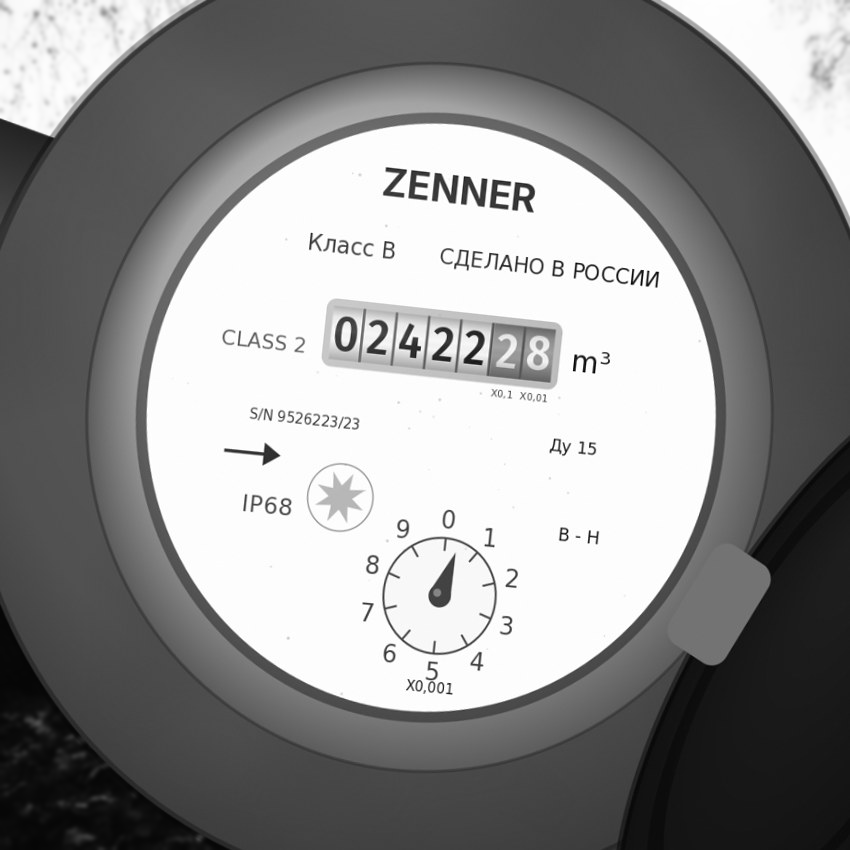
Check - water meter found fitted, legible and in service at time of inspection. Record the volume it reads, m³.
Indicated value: 2422.280 m³
